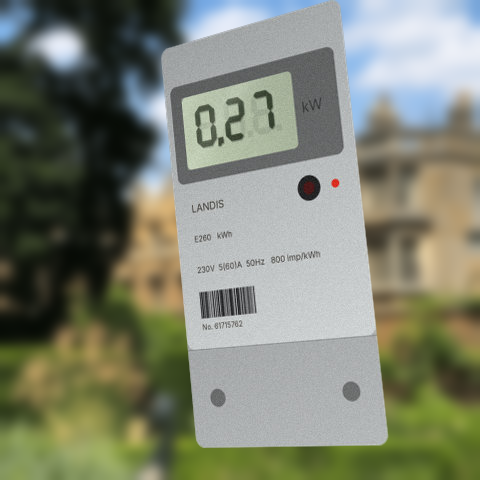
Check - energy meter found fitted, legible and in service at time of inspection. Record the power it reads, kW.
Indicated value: 0.27 kW
